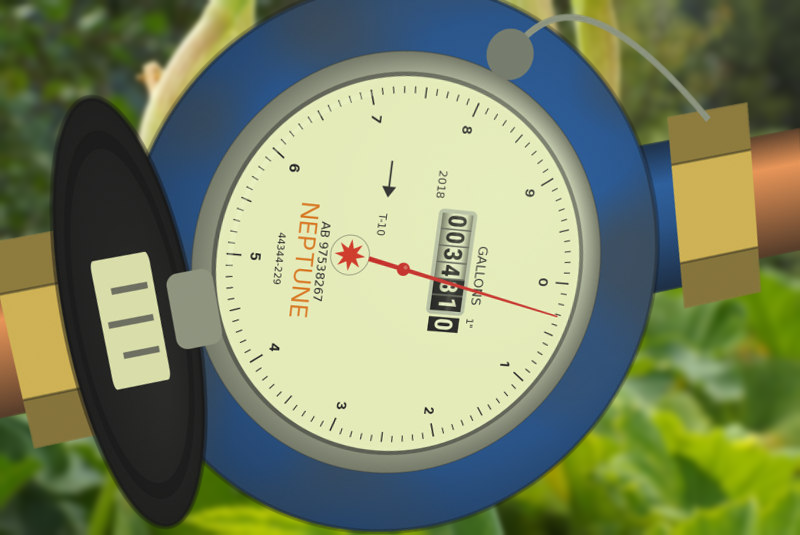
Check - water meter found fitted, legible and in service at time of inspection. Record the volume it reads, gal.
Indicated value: 34810.3 gal
